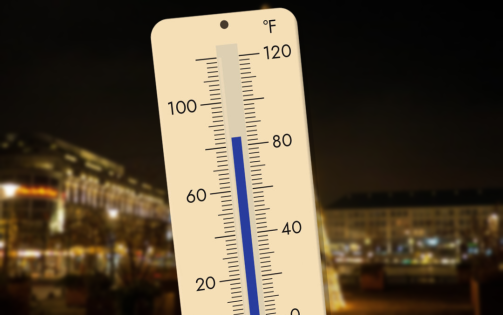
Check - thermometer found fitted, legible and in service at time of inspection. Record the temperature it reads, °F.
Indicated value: 84 °F
